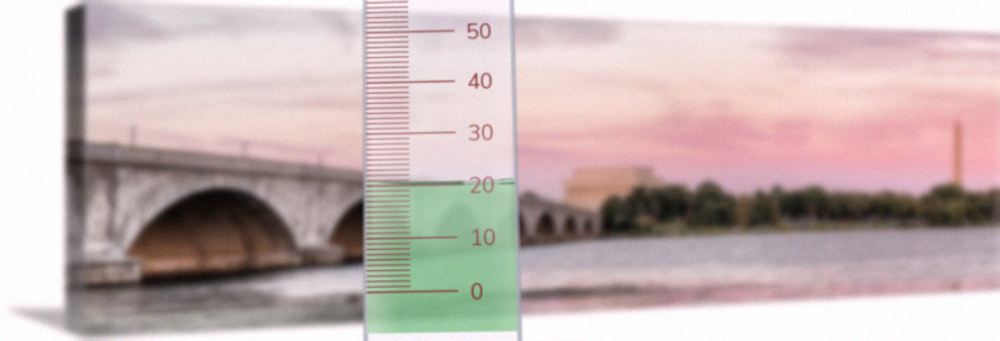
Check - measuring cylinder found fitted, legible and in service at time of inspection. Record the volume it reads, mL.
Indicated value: 20 mL
